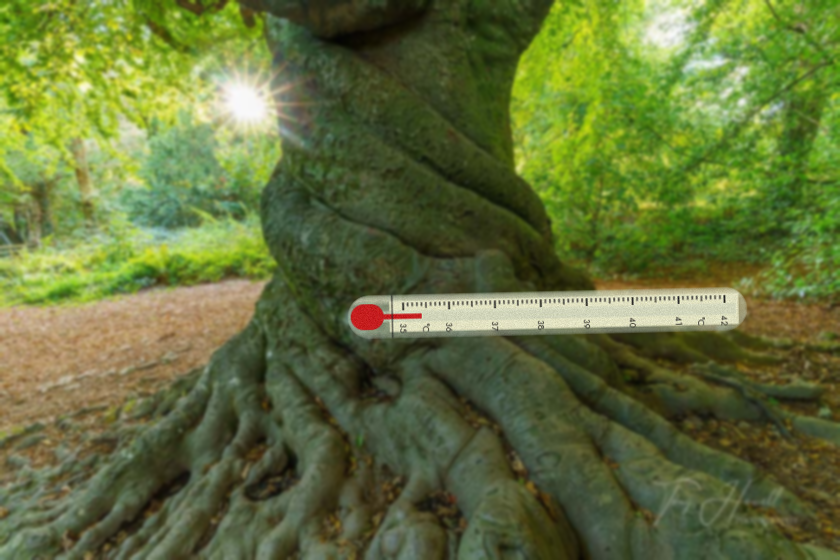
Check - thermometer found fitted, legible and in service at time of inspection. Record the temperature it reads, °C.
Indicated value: 35.4 °C
